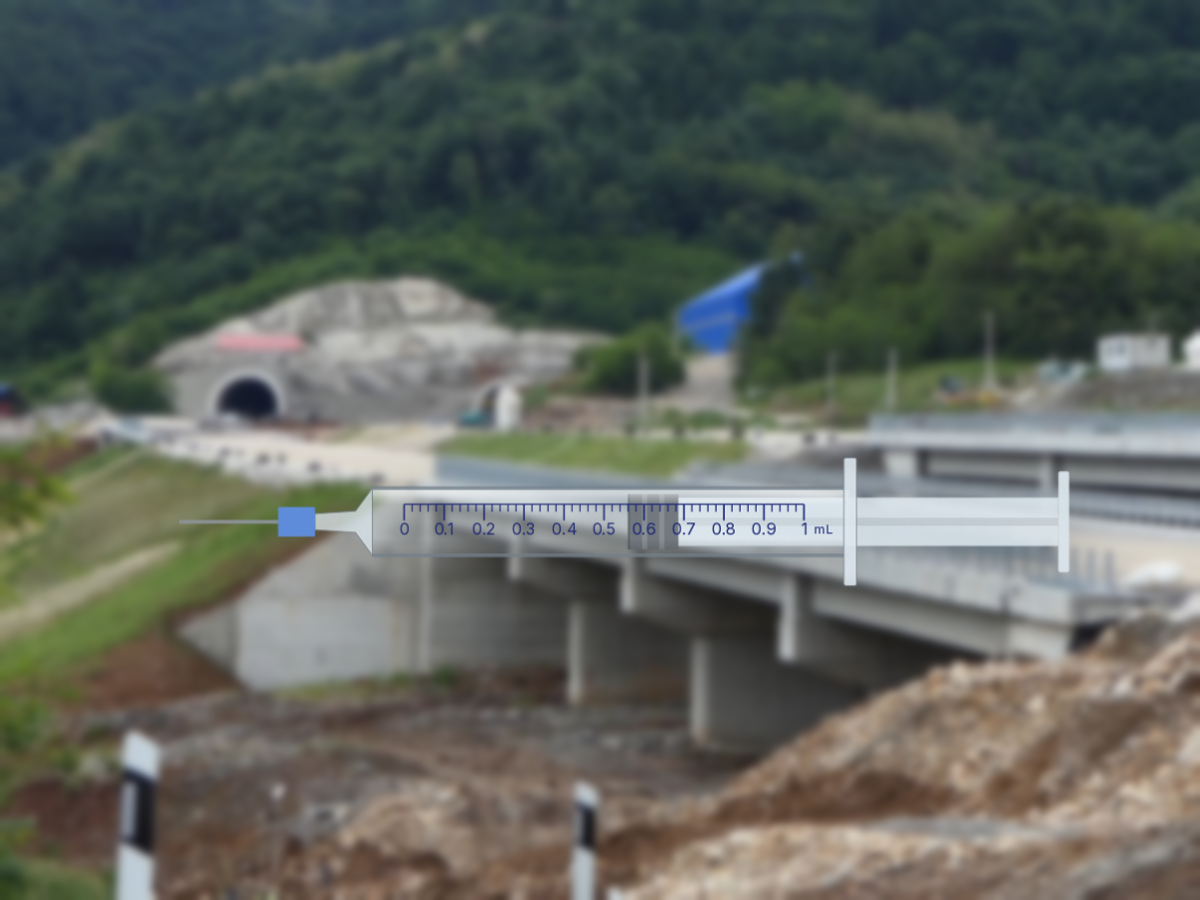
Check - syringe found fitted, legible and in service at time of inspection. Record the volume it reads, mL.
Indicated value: 0.56 mL
